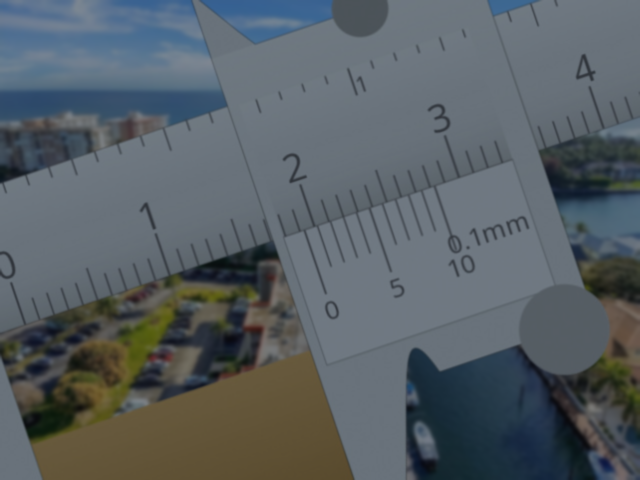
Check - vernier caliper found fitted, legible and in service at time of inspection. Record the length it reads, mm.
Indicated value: 19.3 mm
